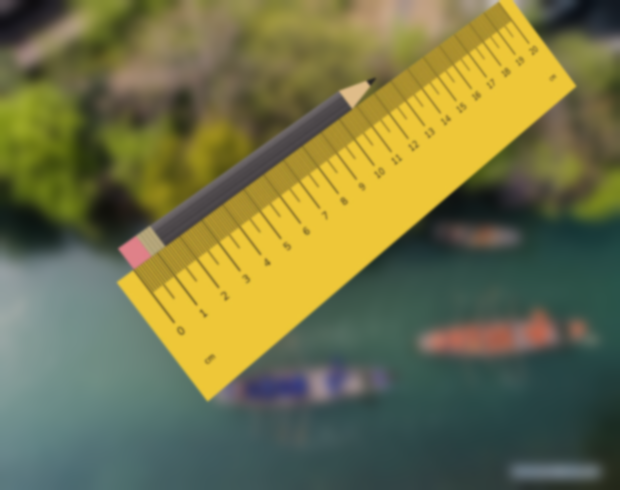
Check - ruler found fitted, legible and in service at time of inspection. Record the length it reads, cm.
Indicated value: 12.5 cm
